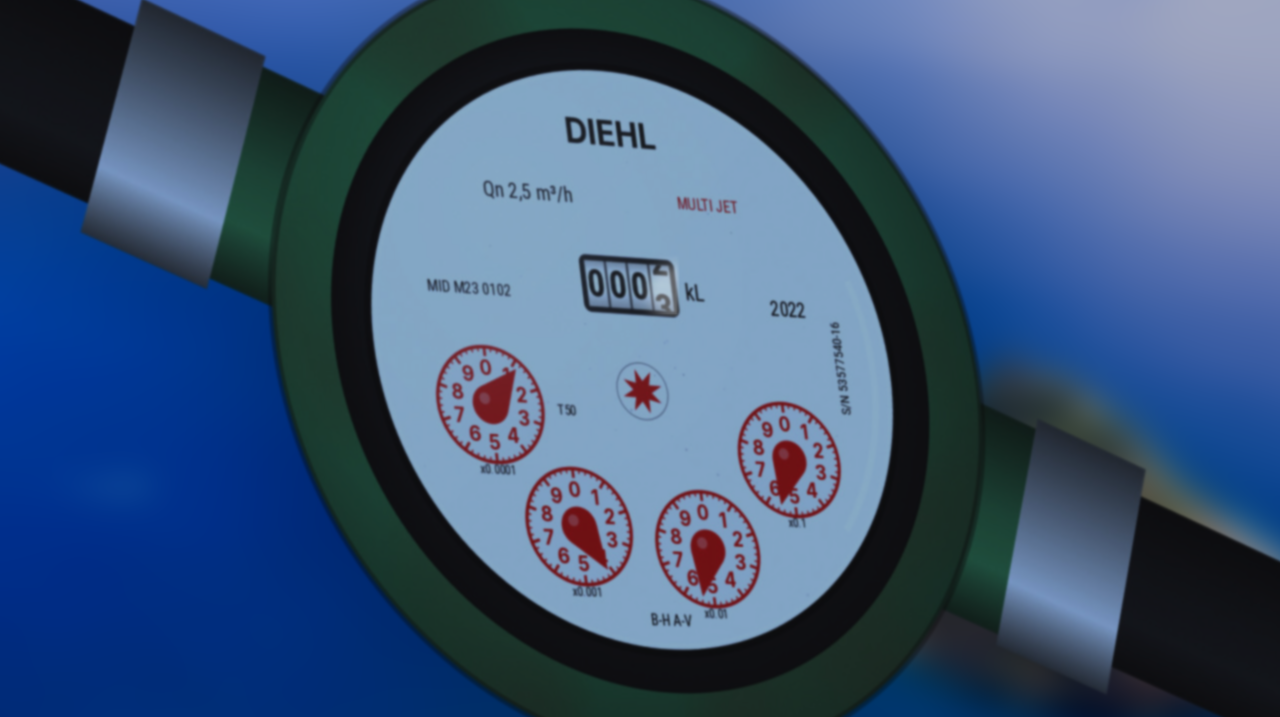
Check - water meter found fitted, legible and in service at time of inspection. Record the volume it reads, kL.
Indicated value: 2.5541 kL
